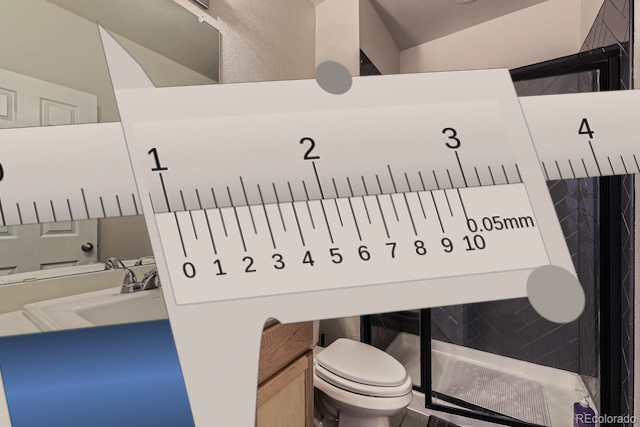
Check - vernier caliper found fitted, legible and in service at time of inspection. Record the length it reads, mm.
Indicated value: 10.3 mm
